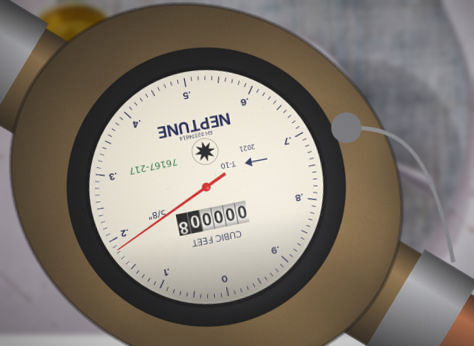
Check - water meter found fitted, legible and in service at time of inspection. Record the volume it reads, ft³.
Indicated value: 8.18 ft³
